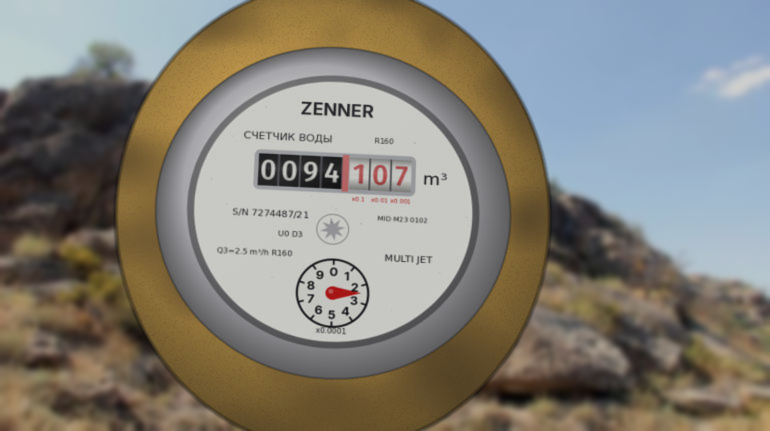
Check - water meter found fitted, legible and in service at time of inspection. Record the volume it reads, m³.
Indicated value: 94.1072 m³
